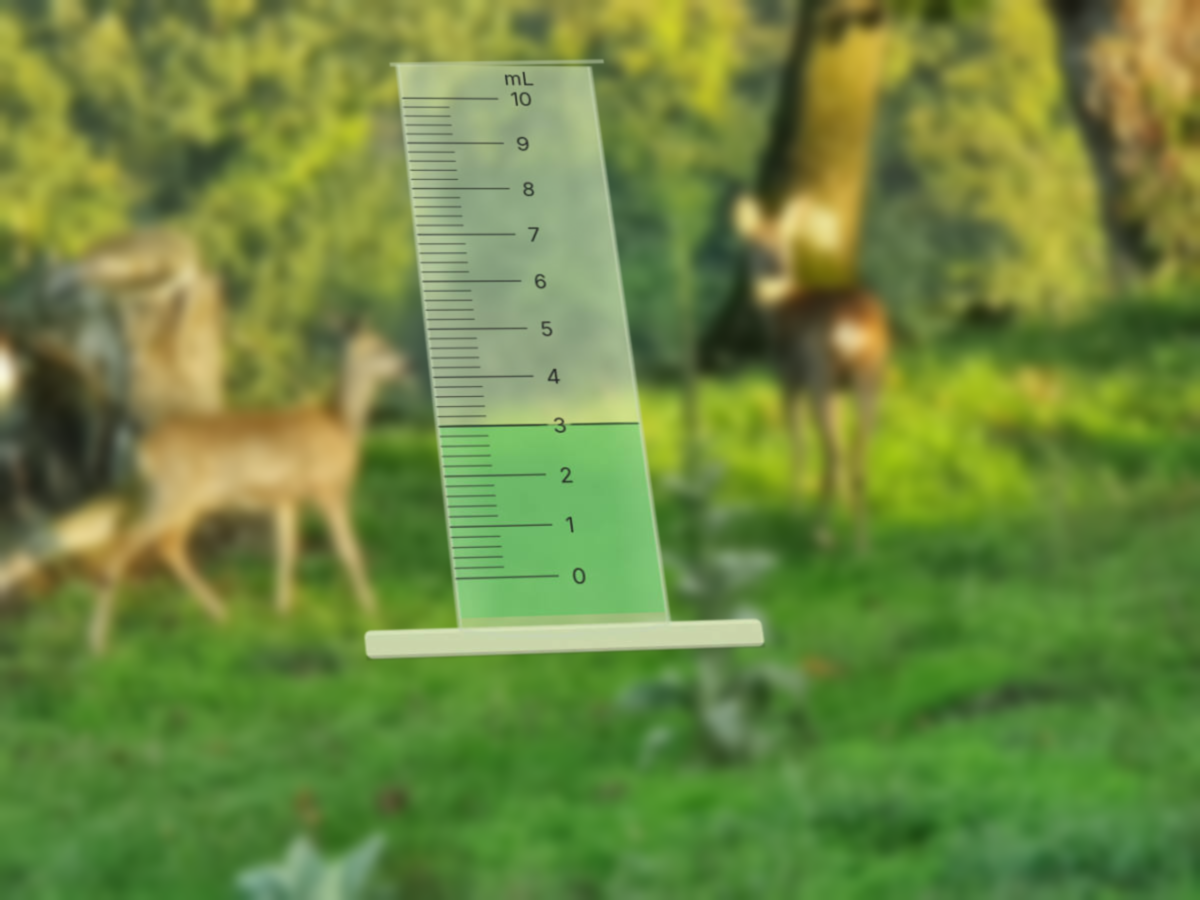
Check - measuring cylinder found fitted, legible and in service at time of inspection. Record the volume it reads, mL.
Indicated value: 3 mL
